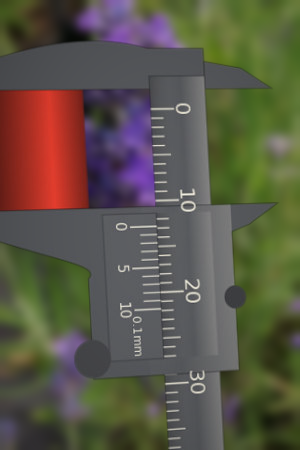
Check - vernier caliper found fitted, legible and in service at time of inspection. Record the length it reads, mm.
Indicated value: 12.8 mm
